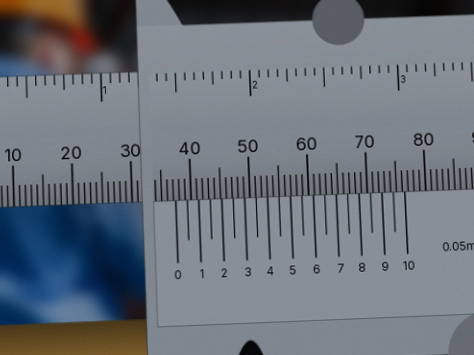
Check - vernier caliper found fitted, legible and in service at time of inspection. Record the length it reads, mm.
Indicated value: 37.4 mm
